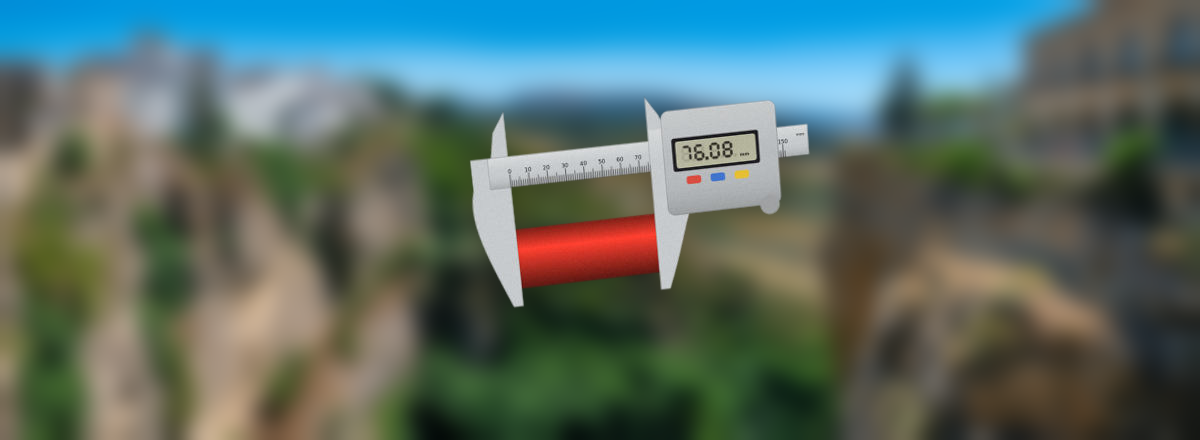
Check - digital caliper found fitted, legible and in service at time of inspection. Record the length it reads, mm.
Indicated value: 76.08 mm
